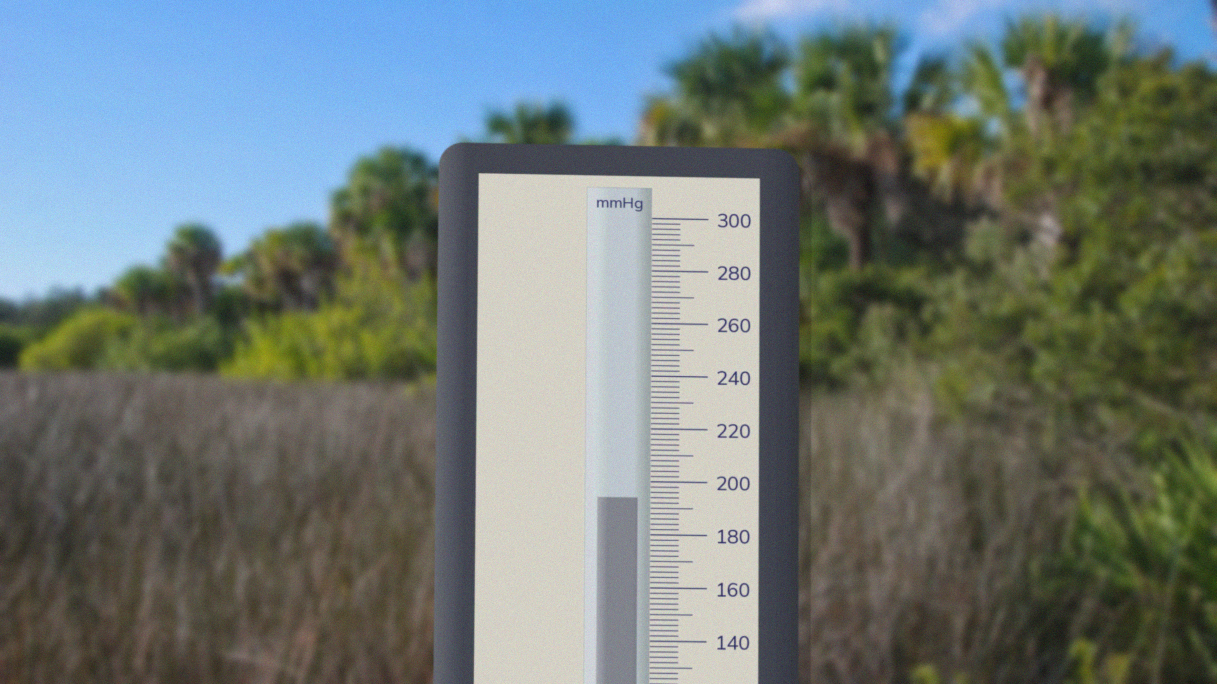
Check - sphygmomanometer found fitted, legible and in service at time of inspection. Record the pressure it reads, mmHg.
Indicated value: 194 mmHg
